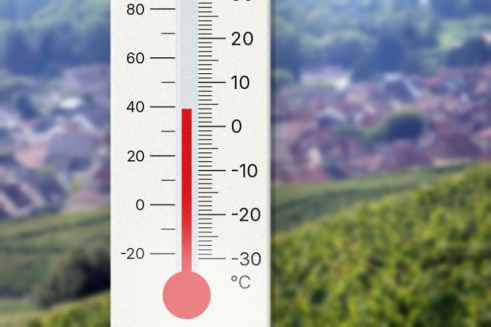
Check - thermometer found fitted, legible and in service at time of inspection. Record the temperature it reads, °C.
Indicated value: 4 °C
